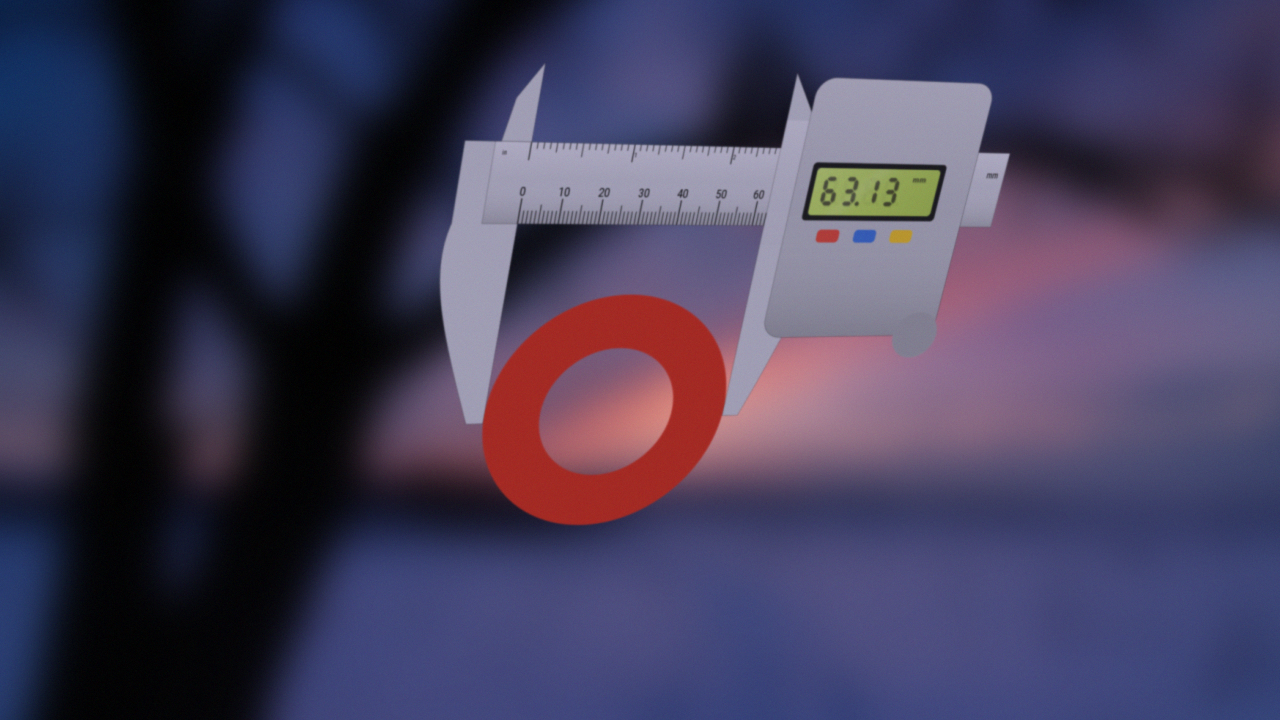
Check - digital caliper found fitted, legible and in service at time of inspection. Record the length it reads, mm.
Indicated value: 63.13 mm
